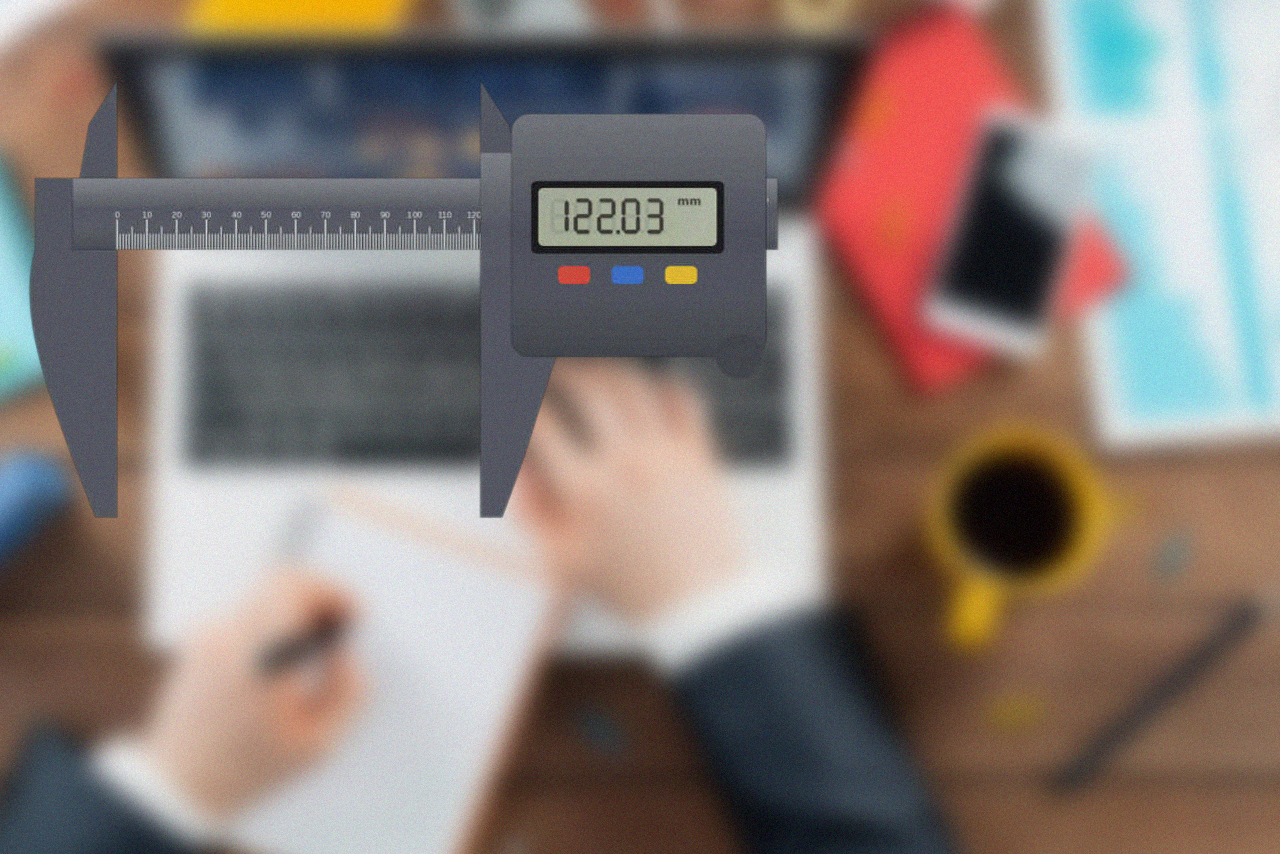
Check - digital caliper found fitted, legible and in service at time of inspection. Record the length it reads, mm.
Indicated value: 122.03 mm
